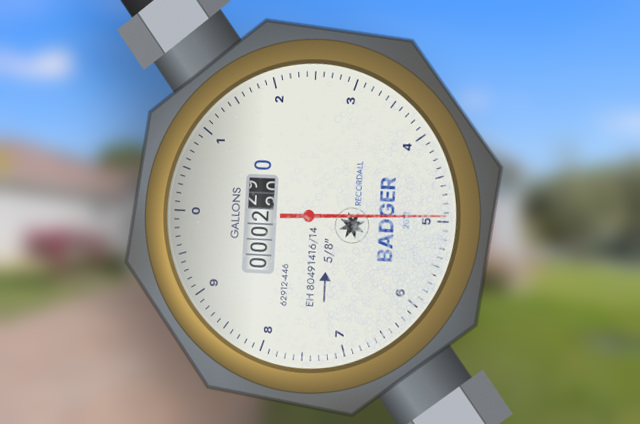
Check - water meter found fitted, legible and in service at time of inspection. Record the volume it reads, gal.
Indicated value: 2294.9 gal
